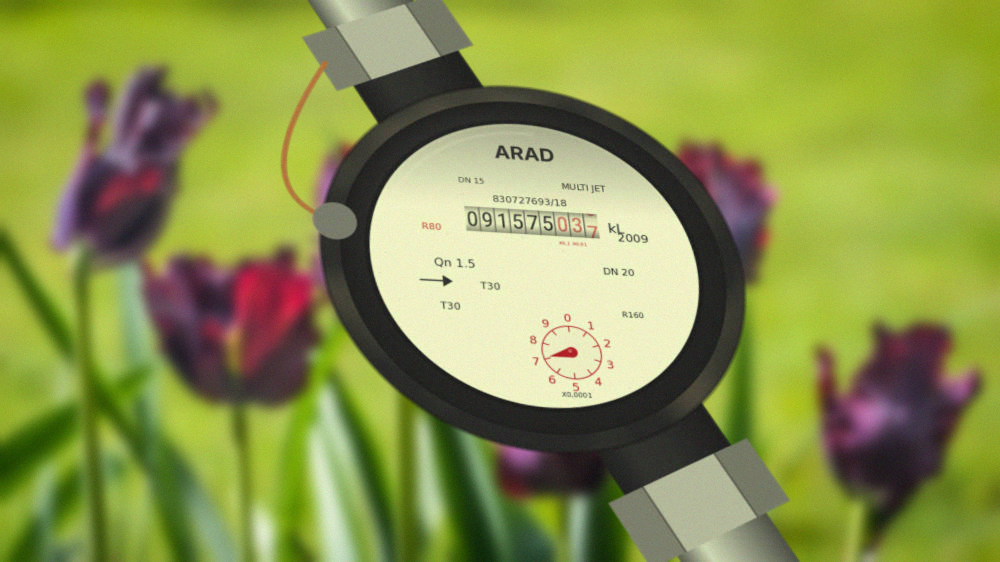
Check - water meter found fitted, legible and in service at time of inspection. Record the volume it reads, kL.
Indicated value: 91575.0367 kL
